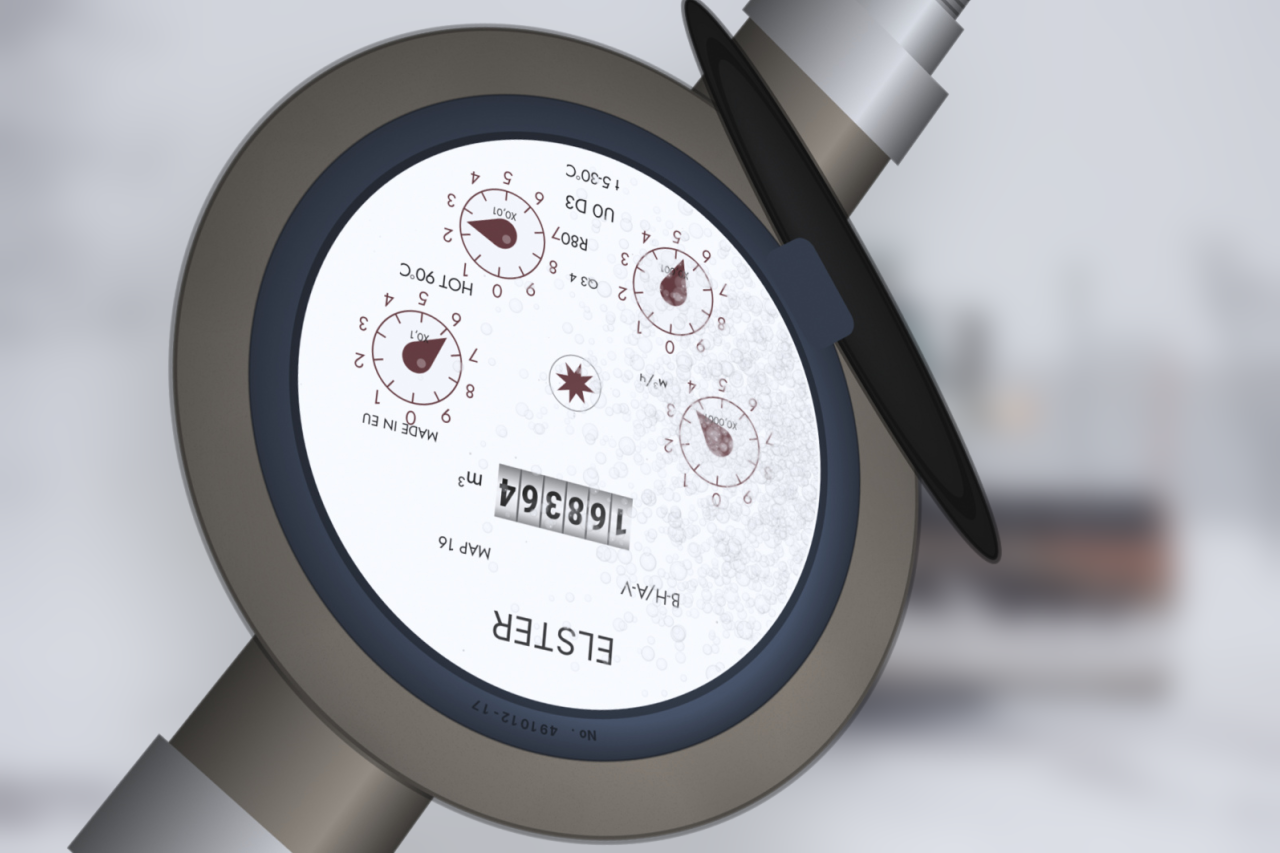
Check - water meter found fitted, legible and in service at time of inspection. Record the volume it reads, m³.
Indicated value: 168364.6253 m³
